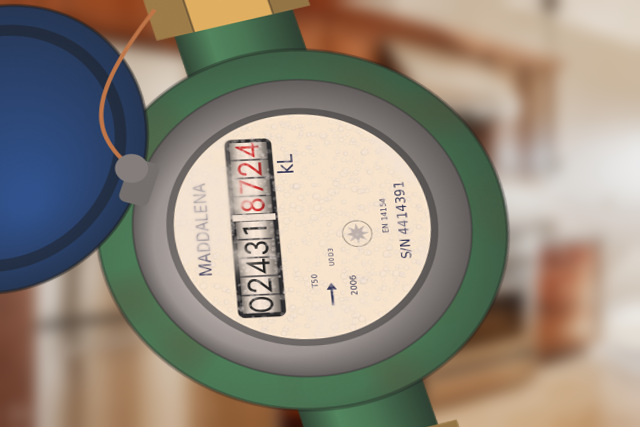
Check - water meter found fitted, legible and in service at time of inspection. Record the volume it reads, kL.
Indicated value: 2431.8724 kL
